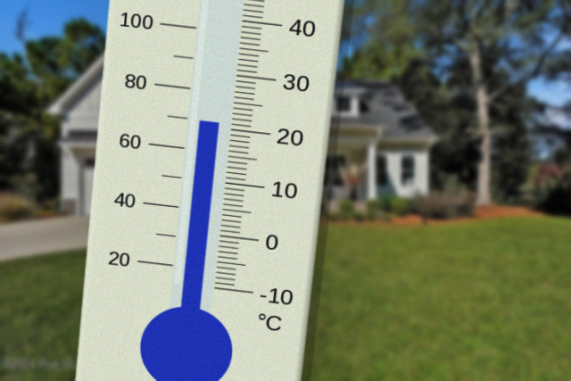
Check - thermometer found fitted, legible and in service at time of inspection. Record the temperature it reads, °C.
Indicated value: 21 °C
